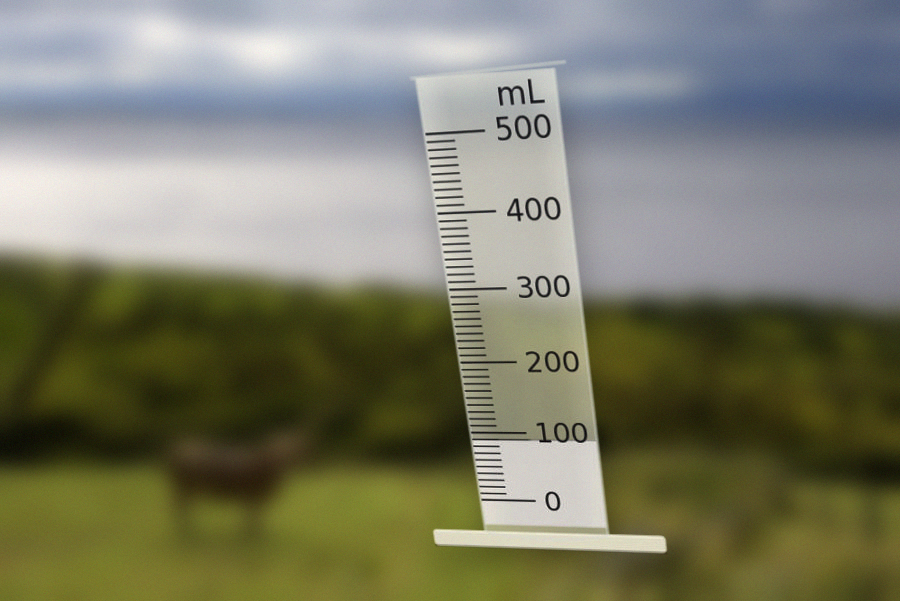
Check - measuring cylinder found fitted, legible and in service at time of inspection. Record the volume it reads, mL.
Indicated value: 90 mL
